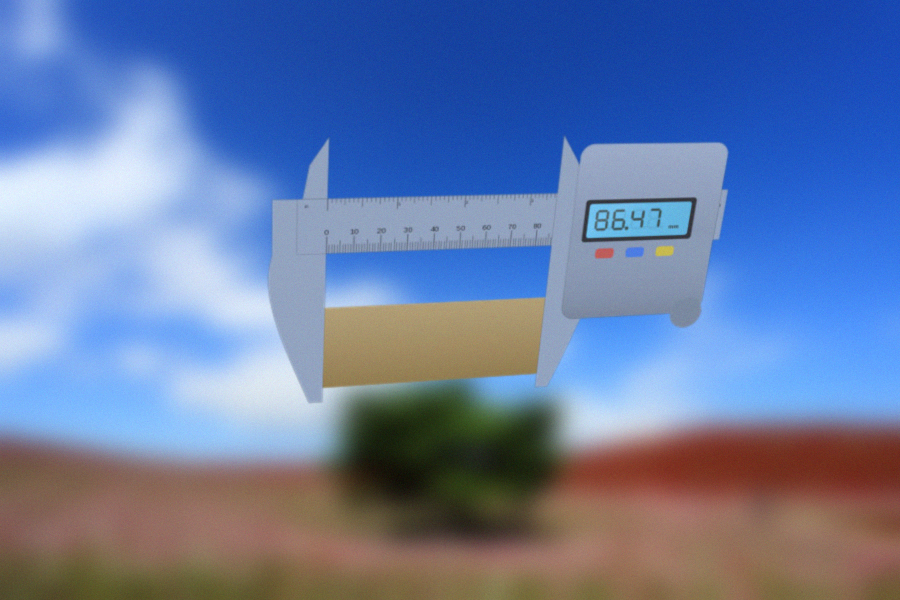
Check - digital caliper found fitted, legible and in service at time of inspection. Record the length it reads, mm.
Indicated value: 86.47 mm
